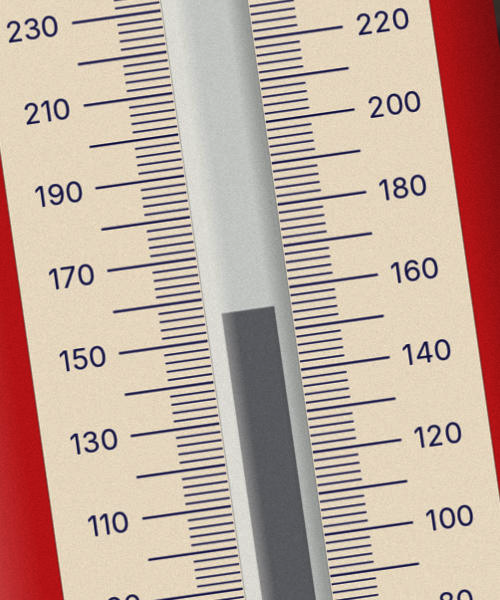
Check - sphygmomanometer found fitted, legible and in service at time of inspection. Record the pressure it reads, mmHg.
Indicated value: 156 mmHg
